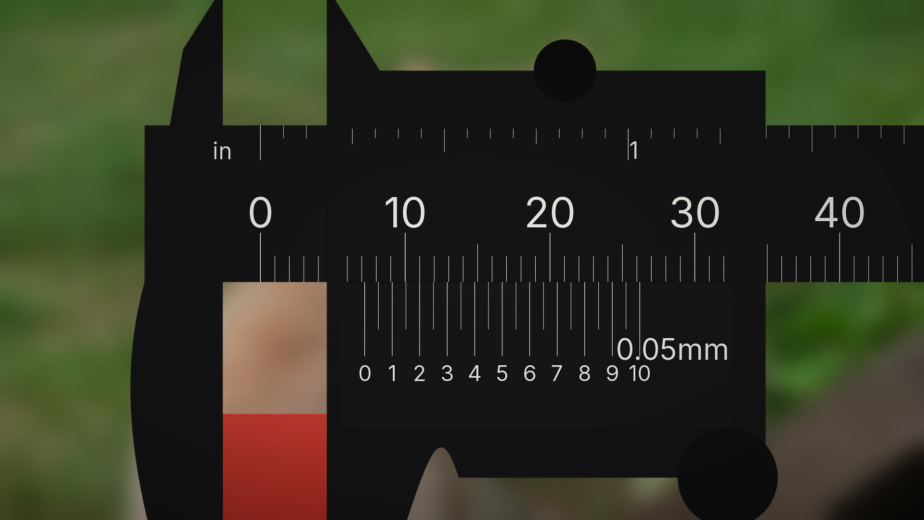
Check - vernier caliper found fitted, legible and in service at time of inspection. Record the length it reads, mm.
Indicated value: 7.2 mm
